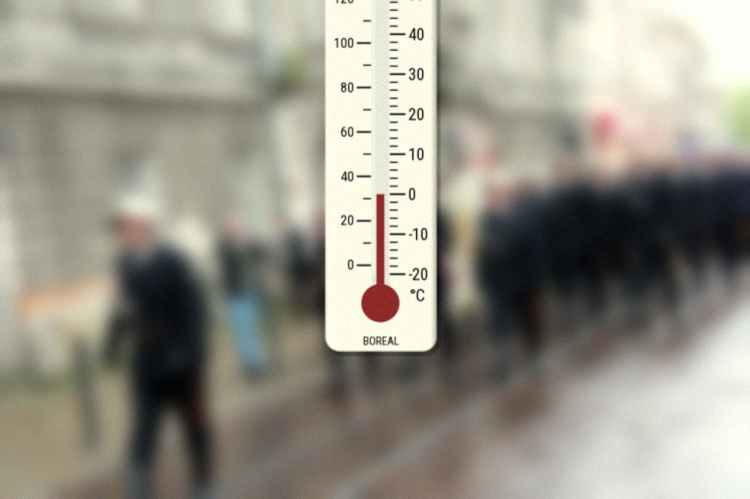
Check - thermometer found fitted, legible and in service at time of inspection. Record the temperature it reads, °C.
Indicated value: 0 °C
